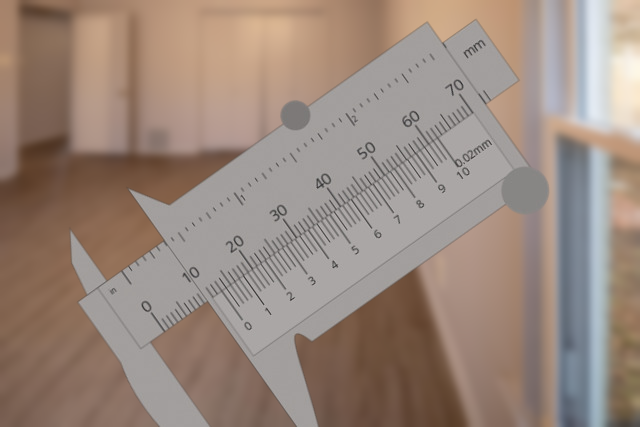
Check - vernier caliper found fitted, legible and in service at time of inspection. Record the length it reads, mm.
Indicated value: 13.0 mm
